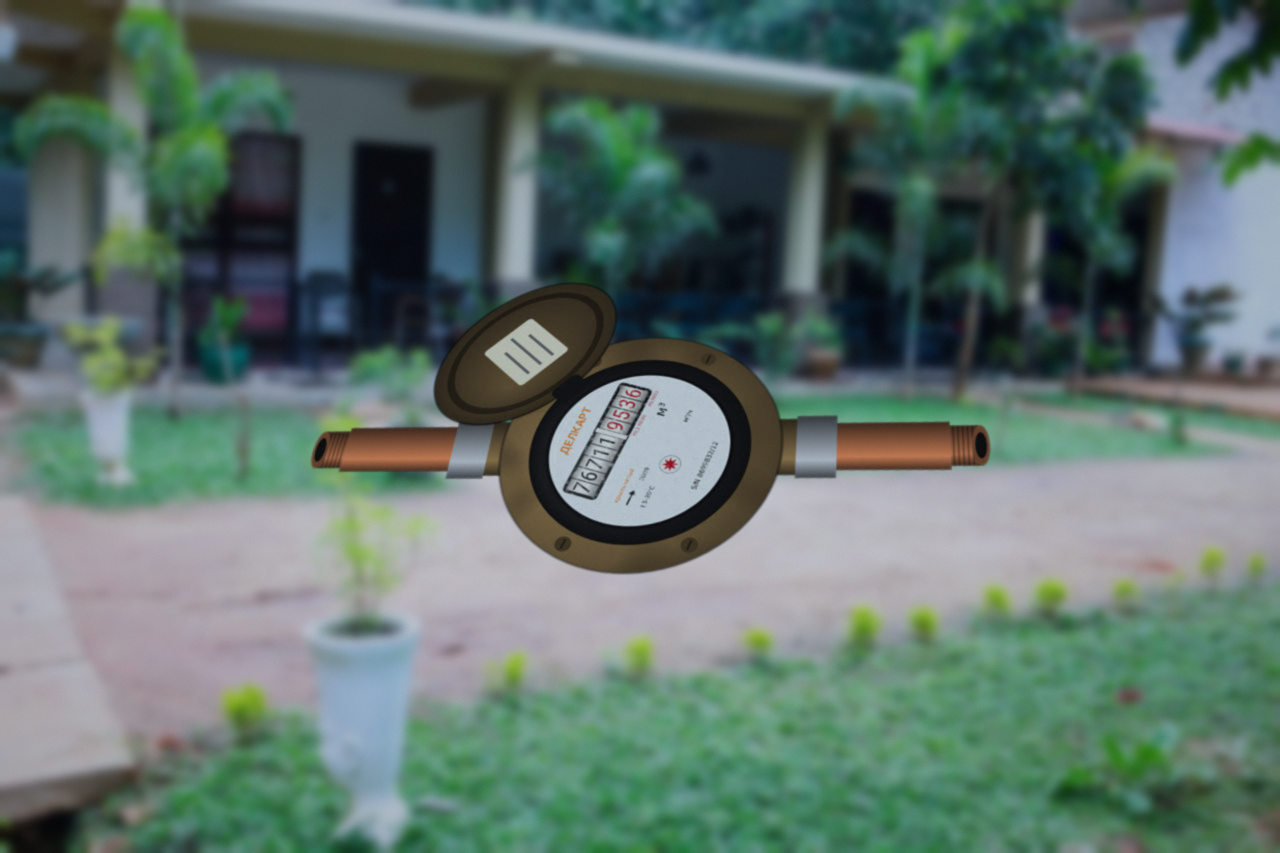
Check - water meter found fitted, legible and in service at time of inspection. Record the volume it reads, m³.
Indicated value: 76711.9536 m³
